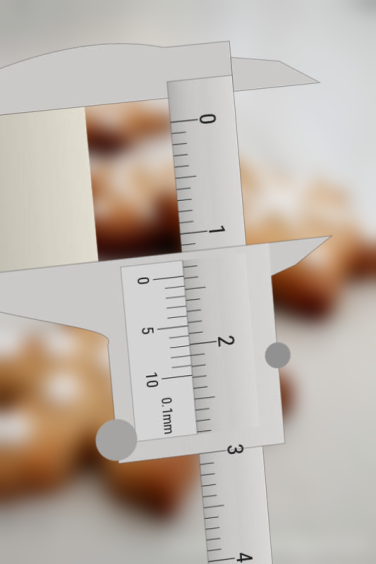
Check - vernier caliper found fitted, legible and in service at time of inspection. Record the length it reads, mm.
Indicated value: 13.8 mm
